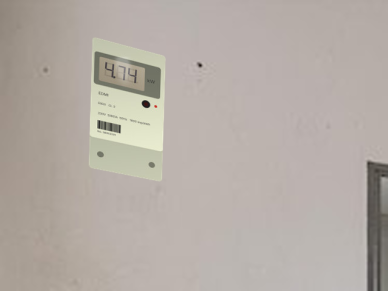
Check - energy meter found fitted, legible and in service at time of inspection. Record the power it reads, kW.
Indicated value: 4.74 kW
